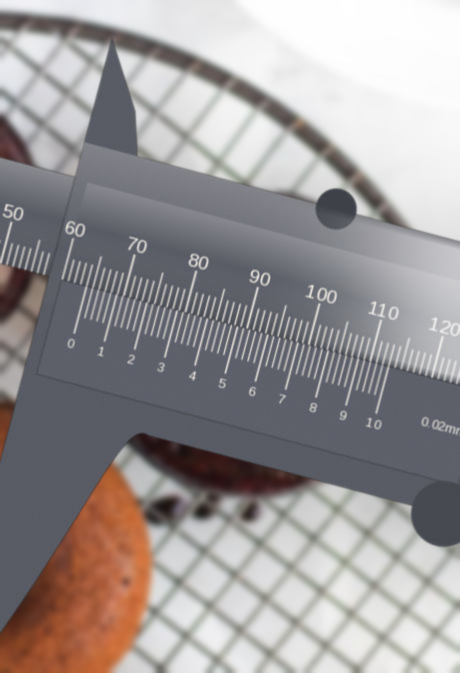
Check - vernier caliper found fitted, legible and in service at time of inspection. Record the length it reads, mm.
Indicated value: 64.0 mm
